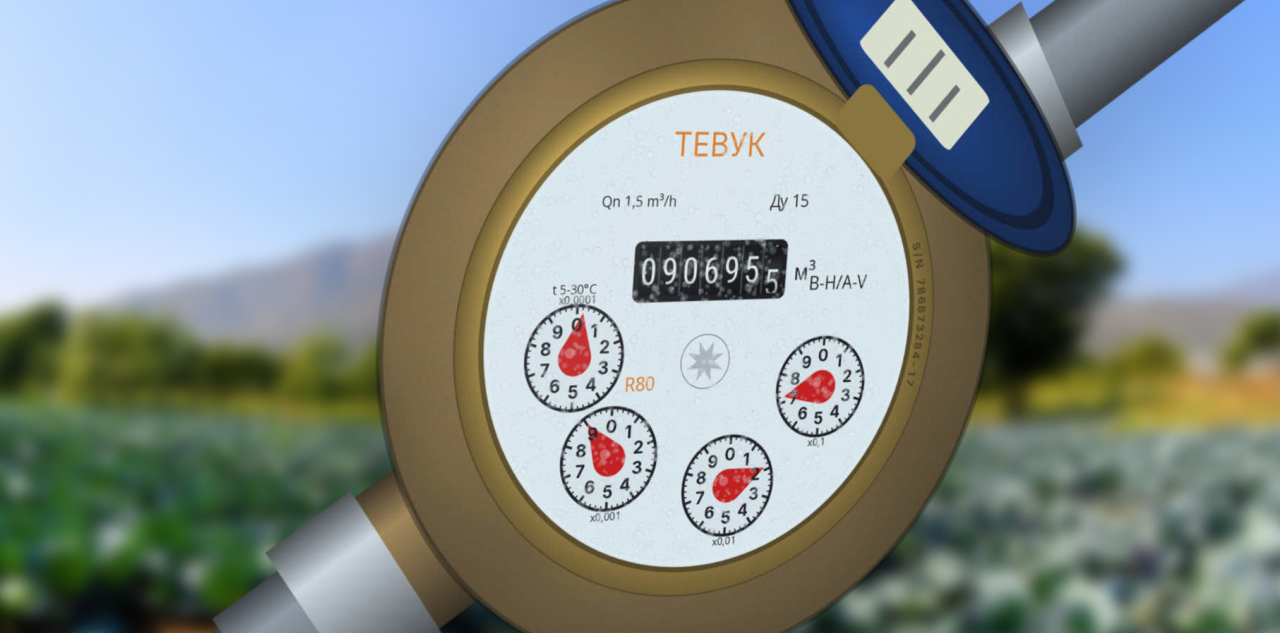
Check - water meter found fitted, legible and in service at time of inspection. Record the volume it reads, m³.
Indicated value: 906954.7190 m³
